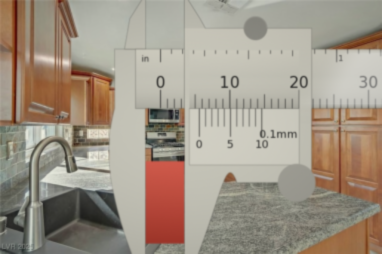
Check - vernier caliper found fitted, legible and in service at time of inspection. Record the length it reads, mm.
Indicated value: 5.6 mm
